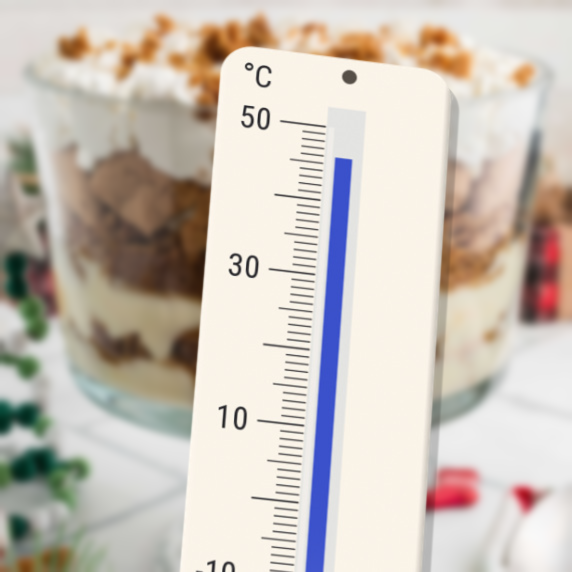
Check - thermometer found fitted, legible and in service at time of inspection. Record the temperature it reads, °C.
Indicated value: 46 °C
